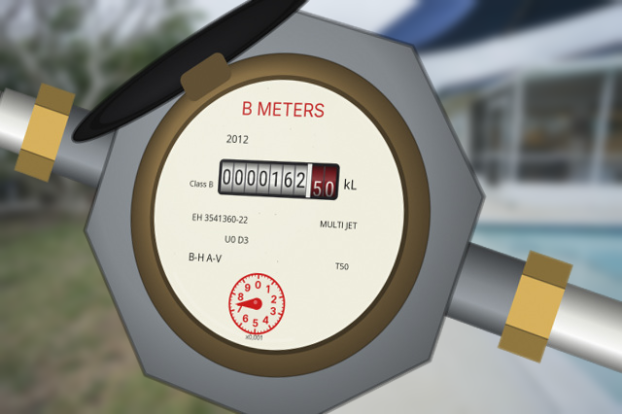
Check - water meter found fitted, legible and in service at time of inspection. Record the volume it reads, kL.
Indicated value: 162.497 kL
